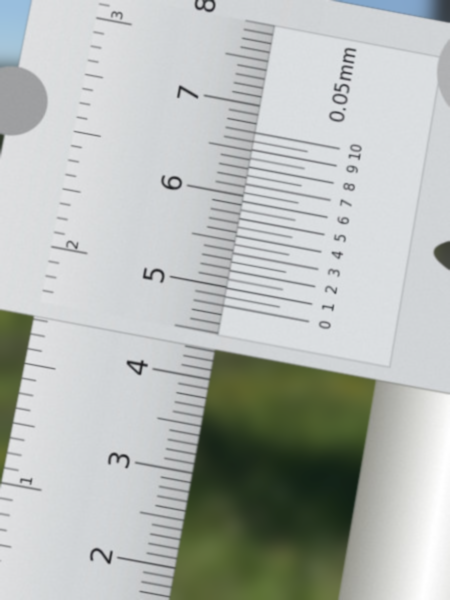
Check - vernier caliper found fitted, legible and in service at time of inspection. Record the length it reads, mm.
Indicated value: 48.0 mm
